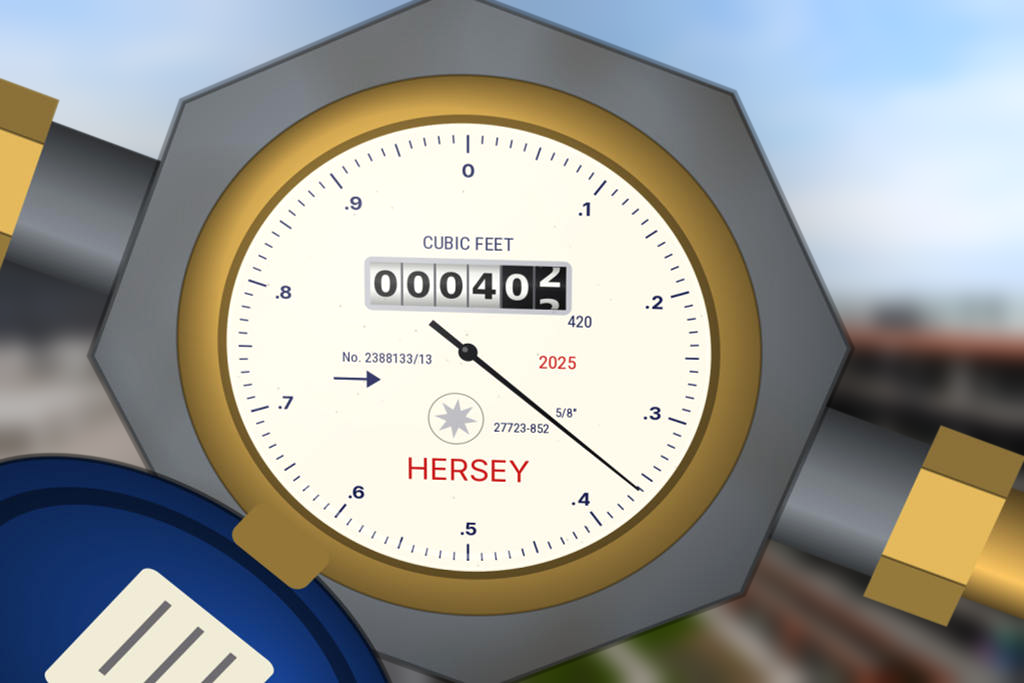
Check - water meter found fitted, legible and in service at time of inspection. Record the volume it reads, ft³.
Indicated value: 402.36 ft³
